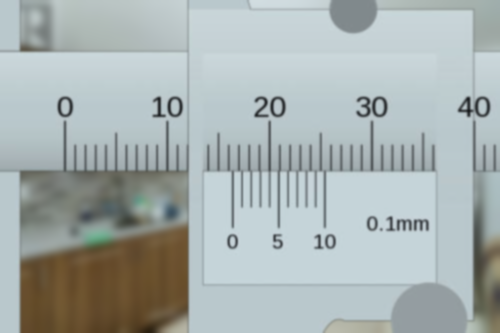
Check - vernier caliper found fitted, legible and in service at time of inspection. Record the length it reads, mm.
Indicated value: 16.4 mm
